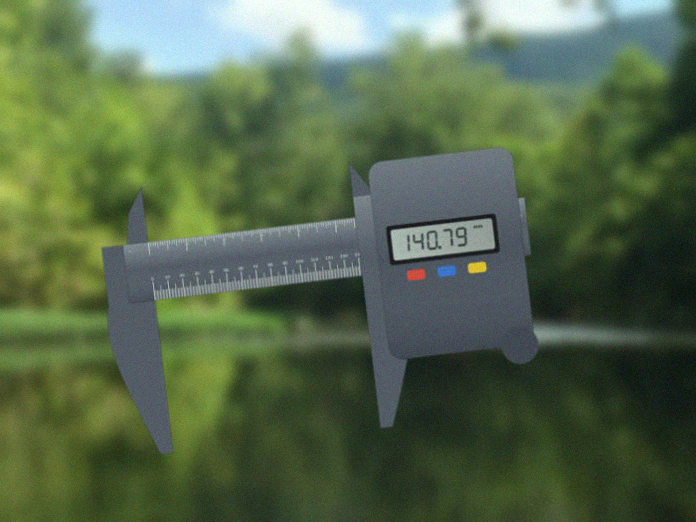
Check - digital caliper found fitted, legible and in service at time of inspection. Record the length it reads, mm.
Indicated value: 140.79 mm
